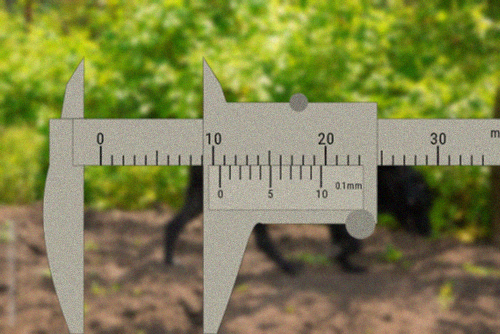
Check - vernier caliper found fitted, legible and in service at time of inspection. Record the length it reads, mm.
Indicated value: 10.6 mm
